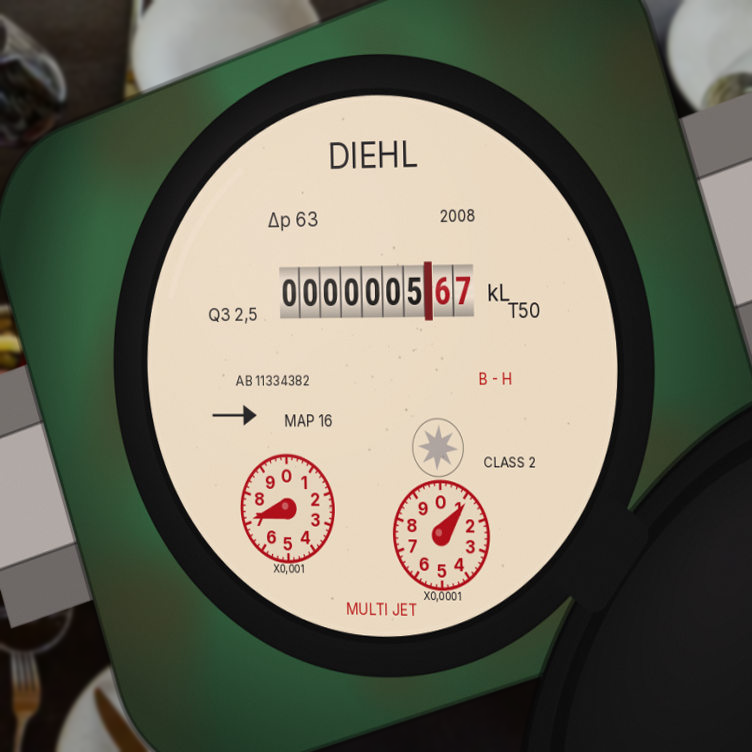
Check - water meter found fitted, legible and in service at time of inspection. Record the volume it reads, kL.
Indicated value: 5.6771 kL
